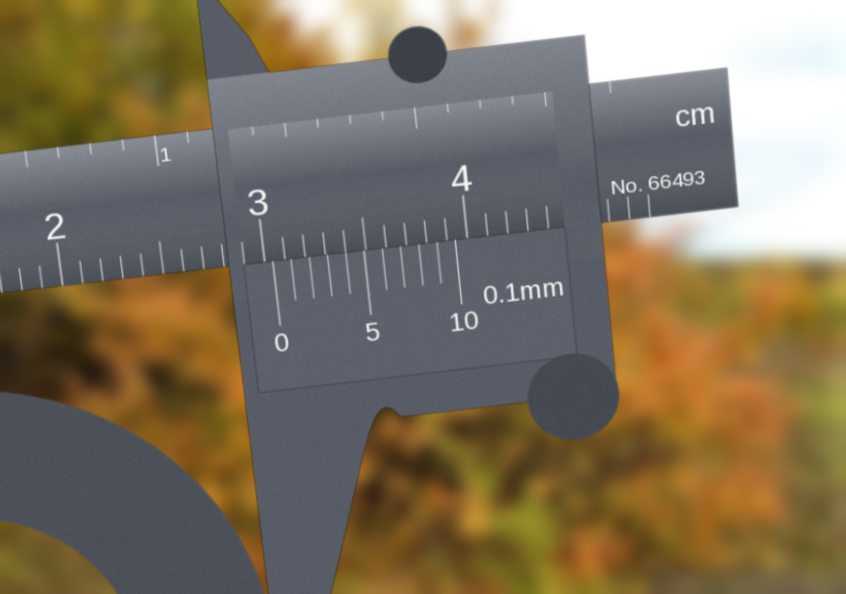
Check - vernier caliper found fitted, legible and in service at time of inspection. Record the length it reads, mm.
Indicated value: 30.4 mm
